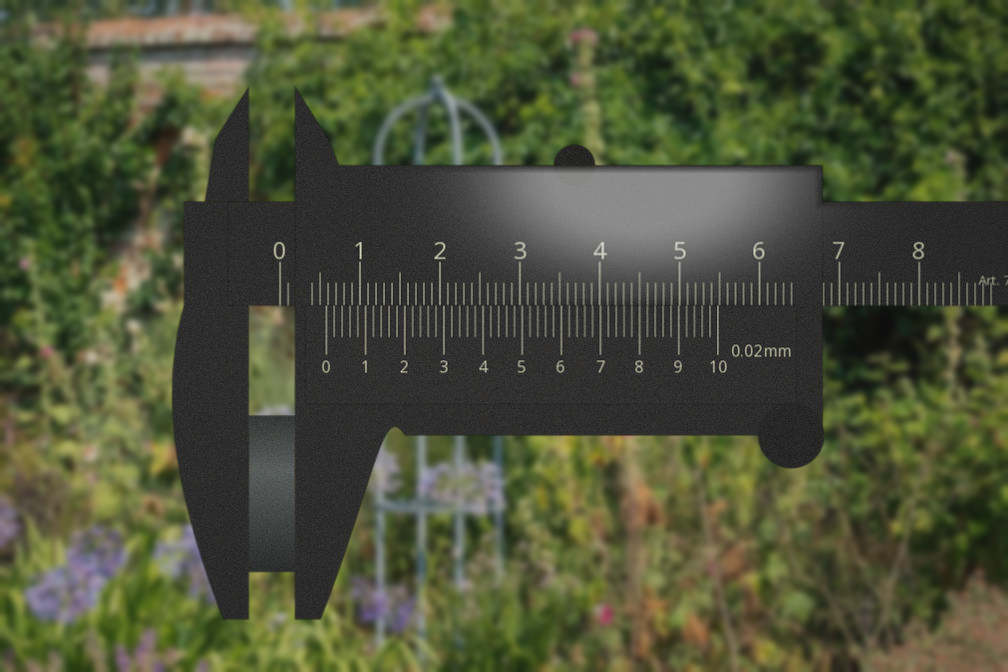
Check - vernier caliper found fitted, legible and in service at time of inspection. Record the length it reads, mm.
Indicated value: 5.8 mm
